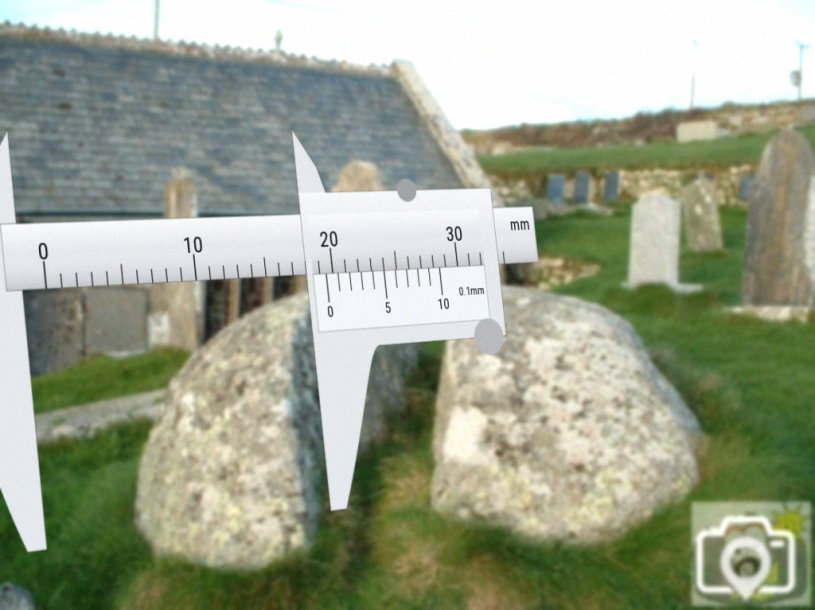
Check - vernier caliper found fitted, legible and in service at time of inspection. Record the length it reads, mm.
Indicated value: 19.5 mm
